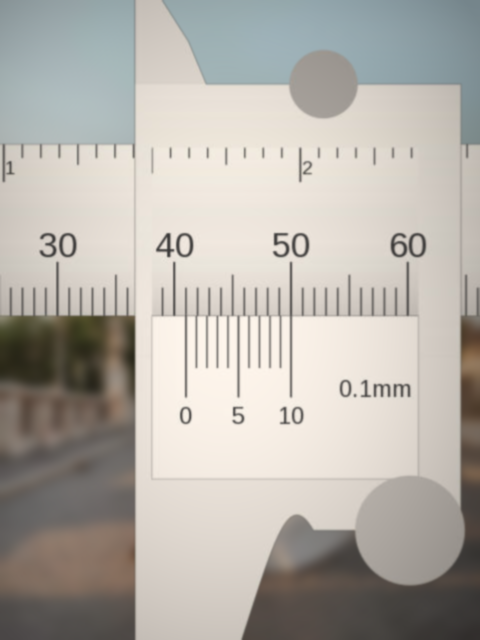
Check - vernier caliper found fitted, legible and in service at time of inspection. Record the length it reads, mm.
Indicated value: 41.0 mm
